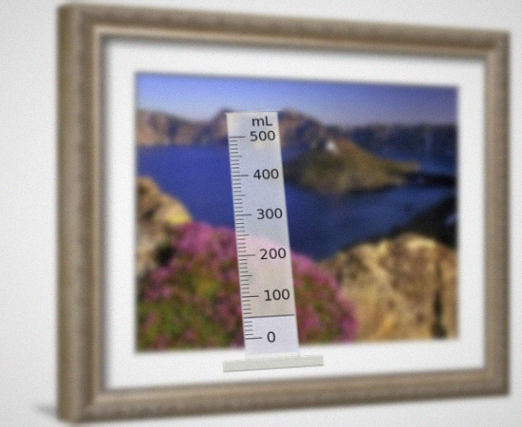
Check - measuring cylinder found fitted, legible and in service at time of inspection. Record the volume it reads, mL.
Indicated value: 50 mL
